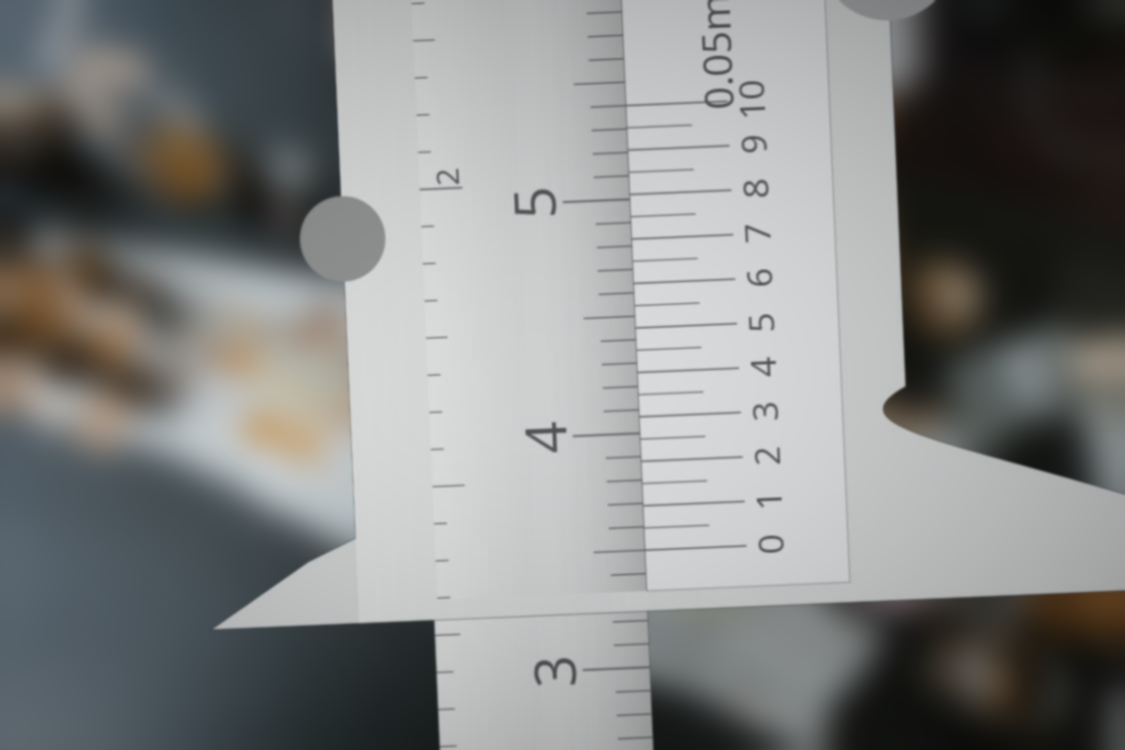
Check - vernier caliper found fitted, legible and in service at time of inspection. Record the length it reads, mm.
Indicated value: 35.0 mm
